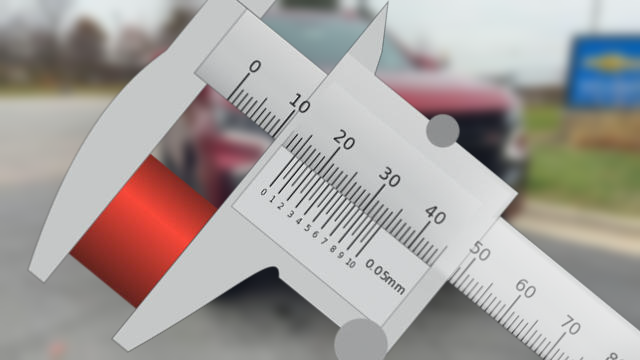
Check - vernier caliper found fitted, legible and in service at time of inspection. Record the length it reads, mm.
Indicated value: 15.0 mm
